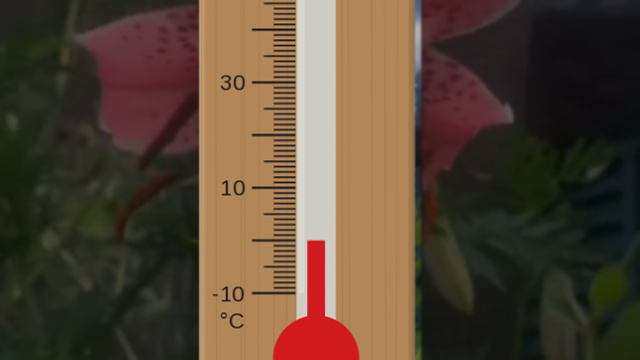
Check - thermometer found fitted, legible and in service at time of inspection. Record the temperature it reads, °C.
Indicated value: 0 °C
